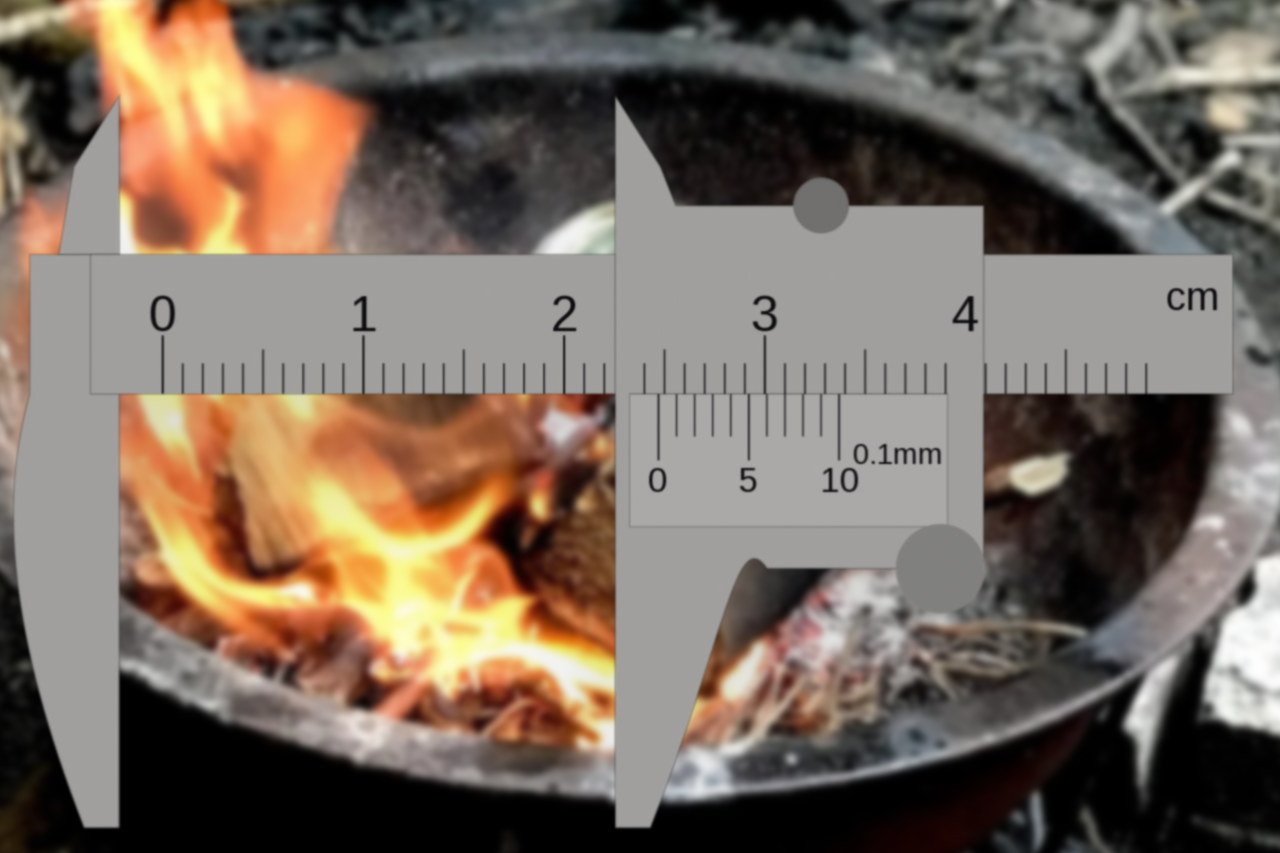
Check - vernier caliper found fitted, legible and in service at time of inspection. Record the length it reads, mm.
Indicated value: 24.7 mm
